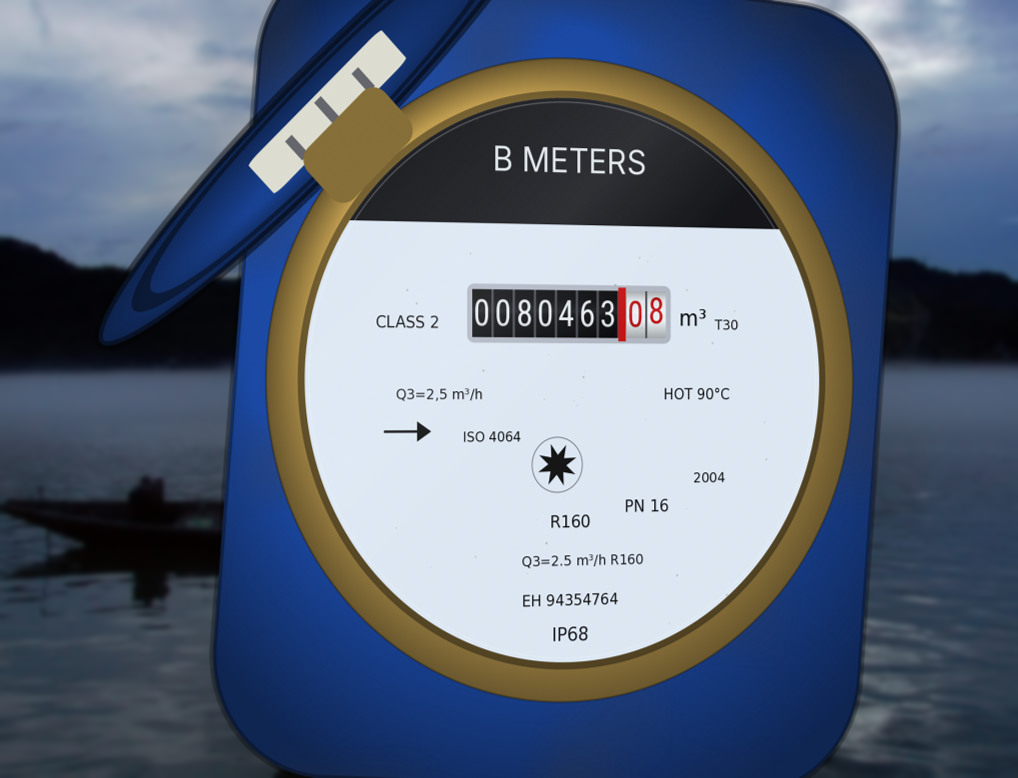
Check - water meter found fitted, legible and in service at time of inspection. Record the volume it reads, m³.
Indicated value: 80463.08 m³
